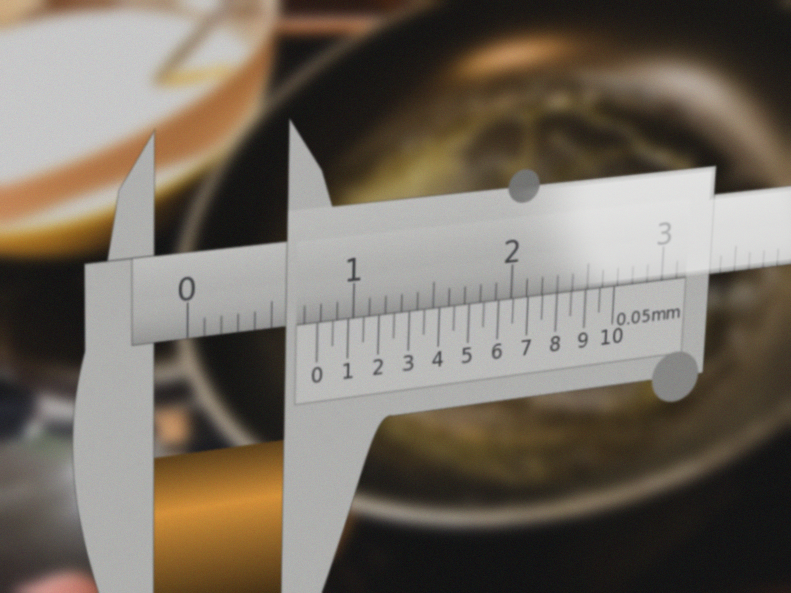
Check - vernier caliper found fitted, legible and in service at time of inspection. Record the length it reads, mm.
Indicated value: 7.8 mm
